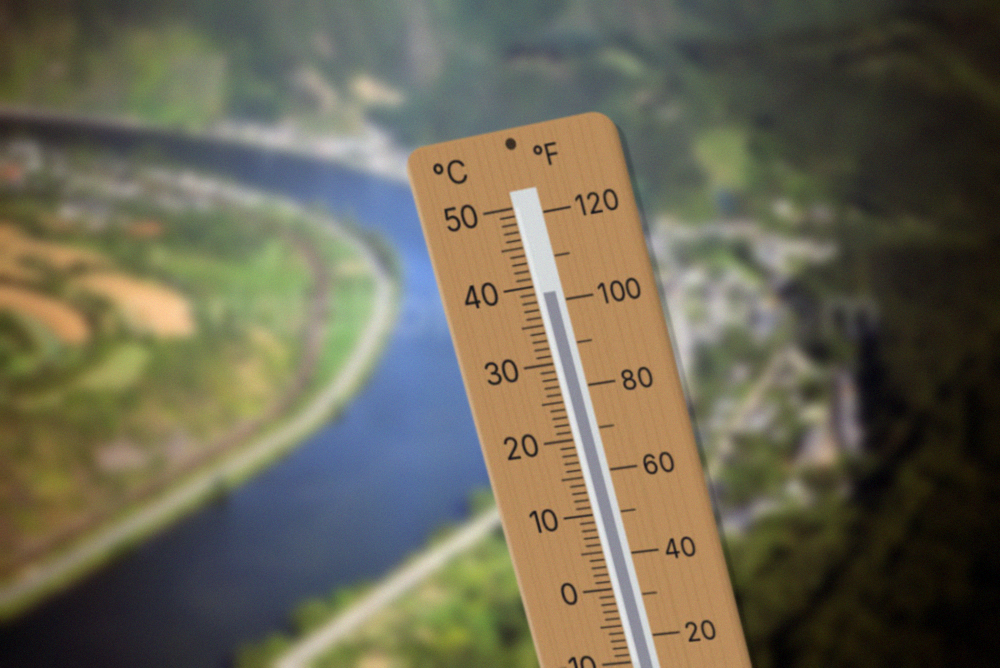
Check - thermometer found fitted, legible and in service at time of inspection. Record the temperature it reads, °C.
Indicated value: 39 °C
